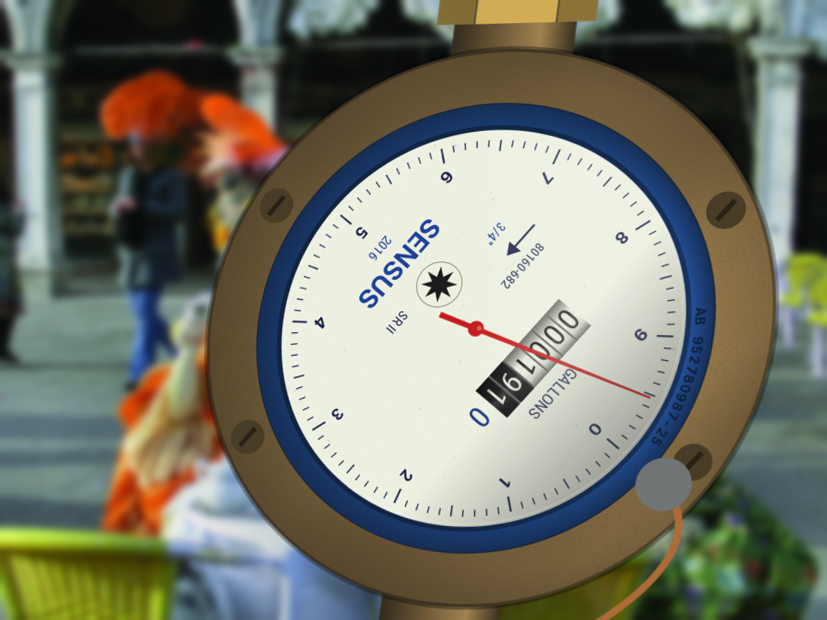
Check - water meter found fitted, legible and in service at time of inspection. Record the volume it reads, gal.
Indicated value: 1909.5 gal
